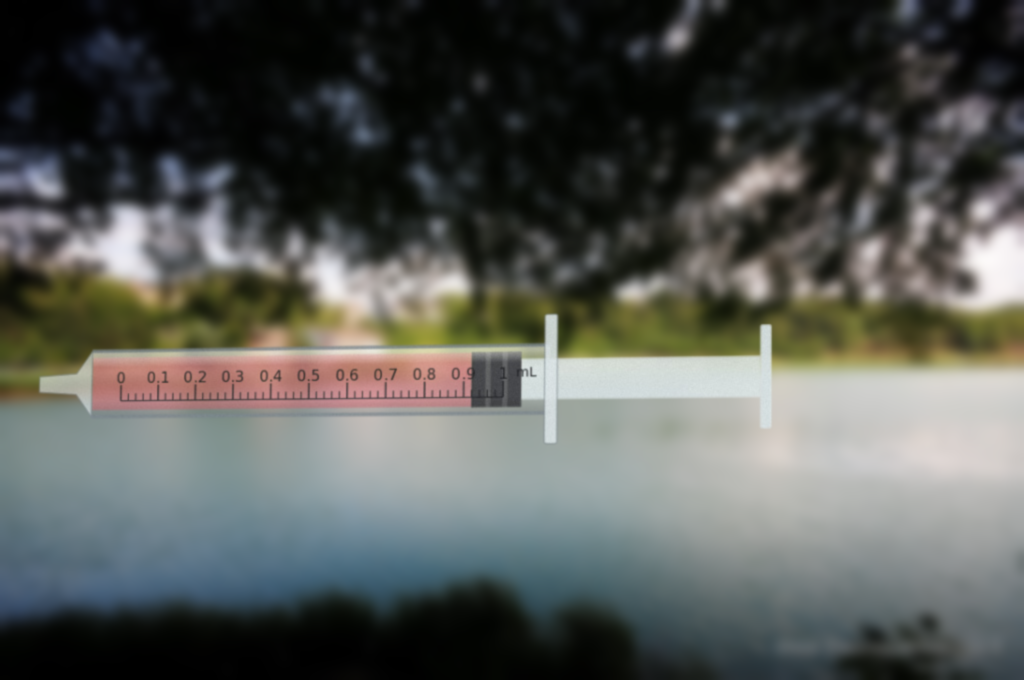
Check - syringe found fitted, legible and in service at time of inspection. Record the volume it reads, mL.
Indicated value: 0.92 mL
